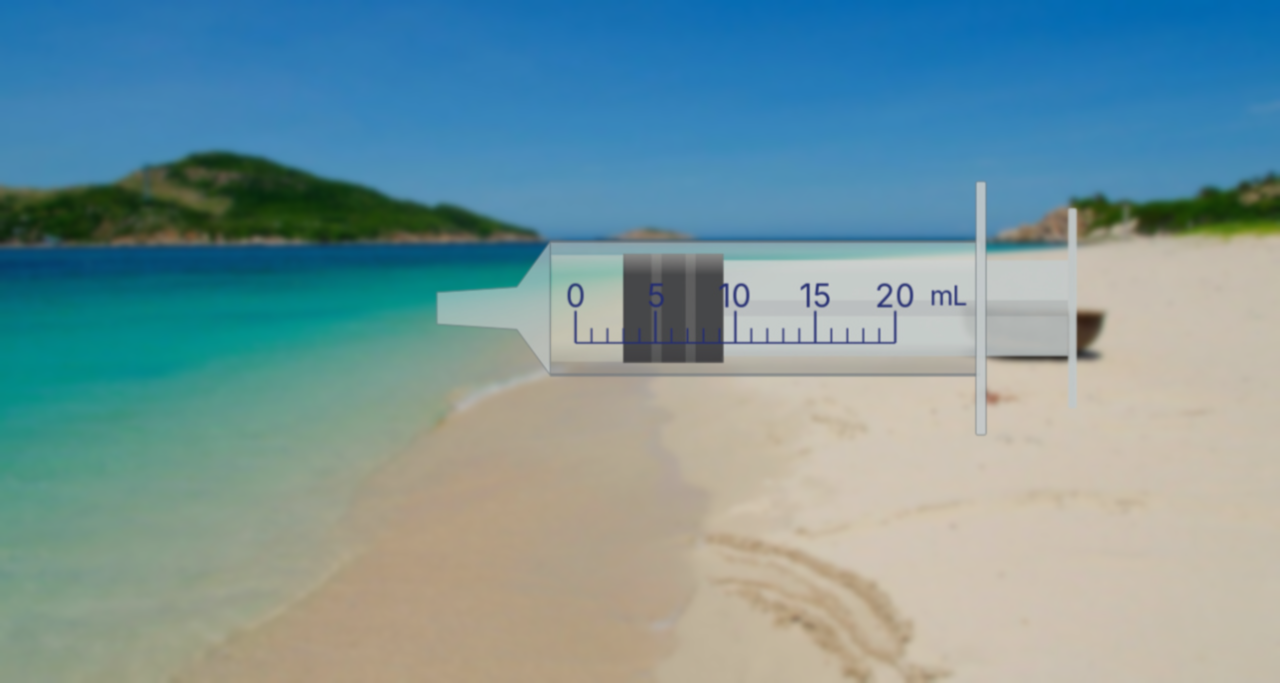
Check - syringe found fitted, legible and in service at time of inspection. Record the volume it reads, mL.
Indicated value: 3 mL
